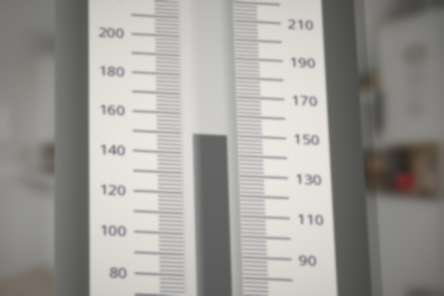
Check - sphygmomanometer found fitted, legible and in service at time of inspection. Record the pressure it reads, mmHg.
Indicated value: 150 mmHg
